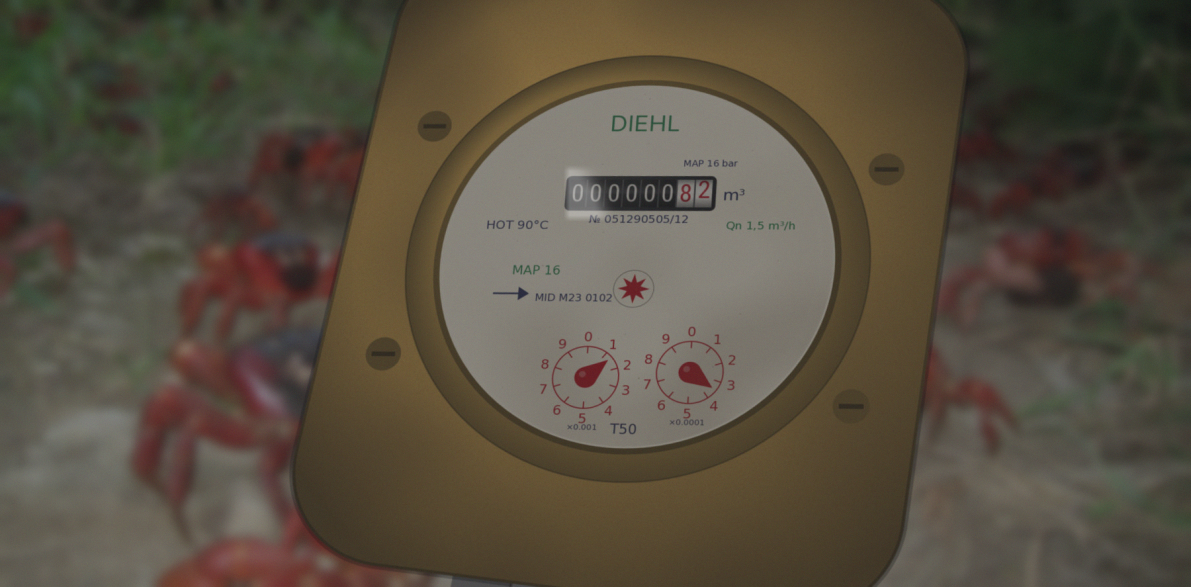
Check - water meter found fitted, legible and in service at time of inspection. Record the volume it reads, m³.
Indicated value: 0.8213 m³
